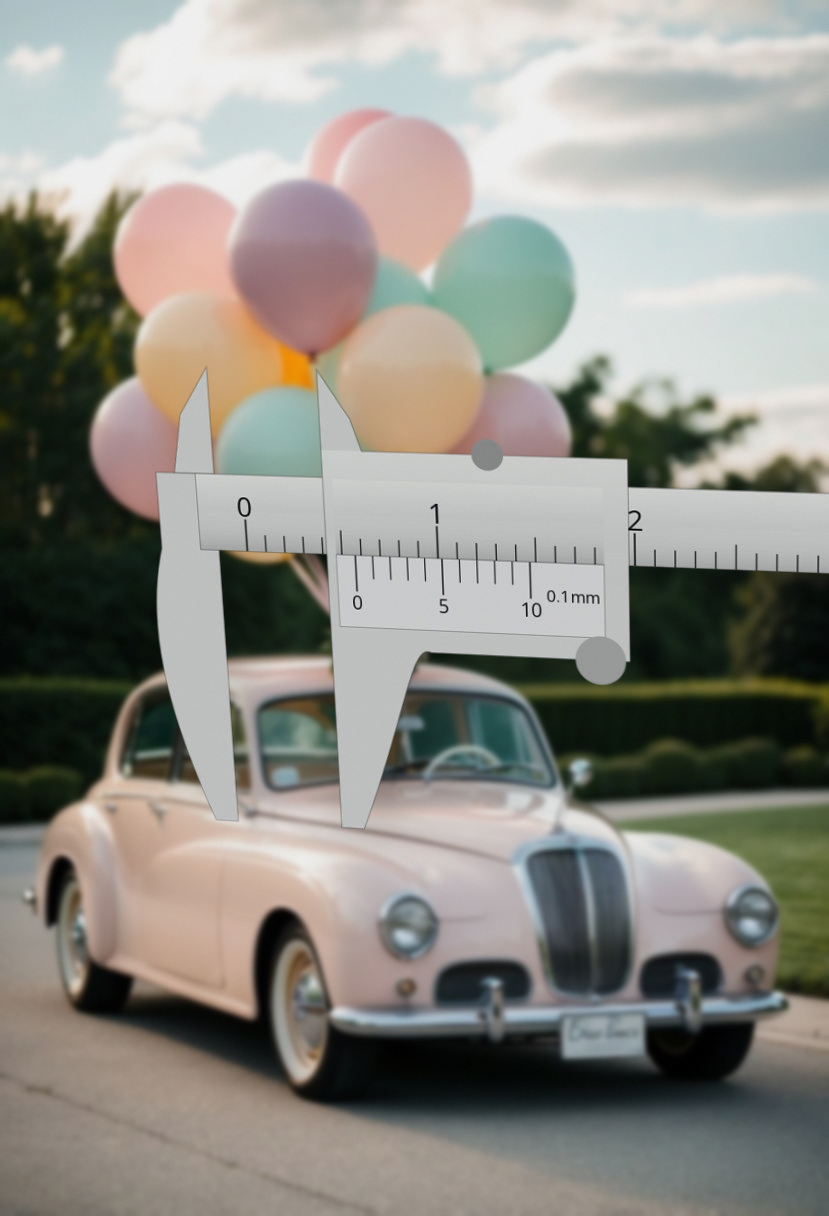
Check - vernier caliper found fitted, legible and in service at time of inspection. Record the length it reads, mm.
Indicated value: 5.7 mm
